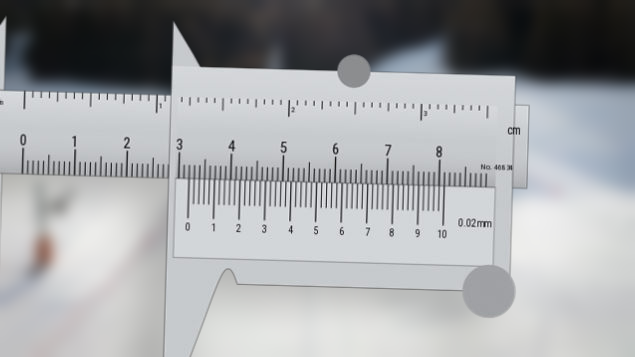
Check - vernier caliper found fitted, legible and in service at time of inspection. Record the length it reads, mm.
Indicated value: 32.0 mm
